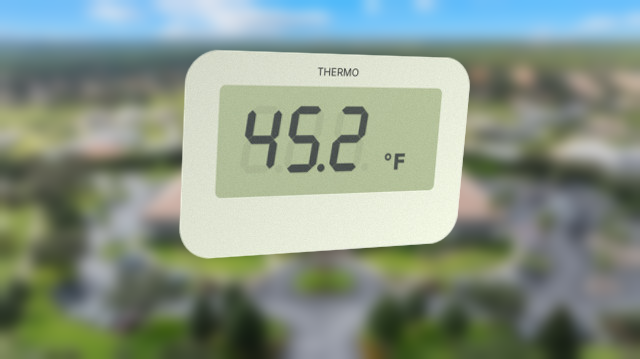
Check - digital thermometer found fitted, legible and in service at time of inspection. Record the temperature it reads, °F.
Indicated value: 45.2 °F
